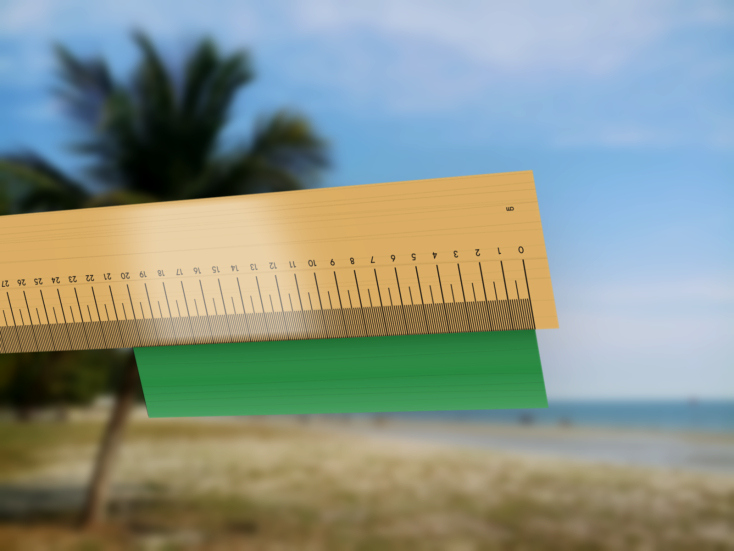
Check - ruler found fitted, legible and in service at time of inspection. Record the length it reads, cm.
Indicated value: 20.5 cm
